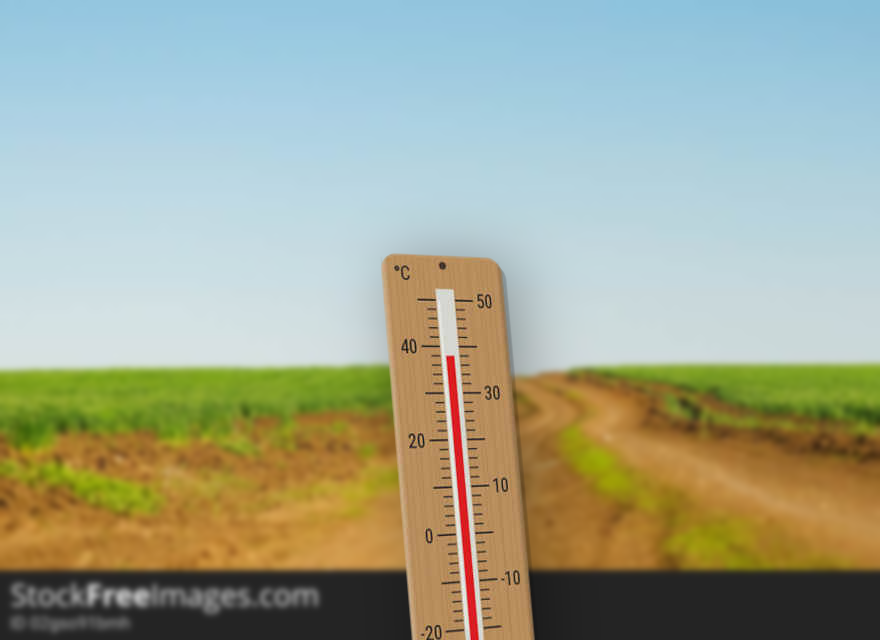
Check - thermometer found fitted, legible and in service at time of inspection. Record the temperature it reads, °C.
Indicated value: 38 °C
